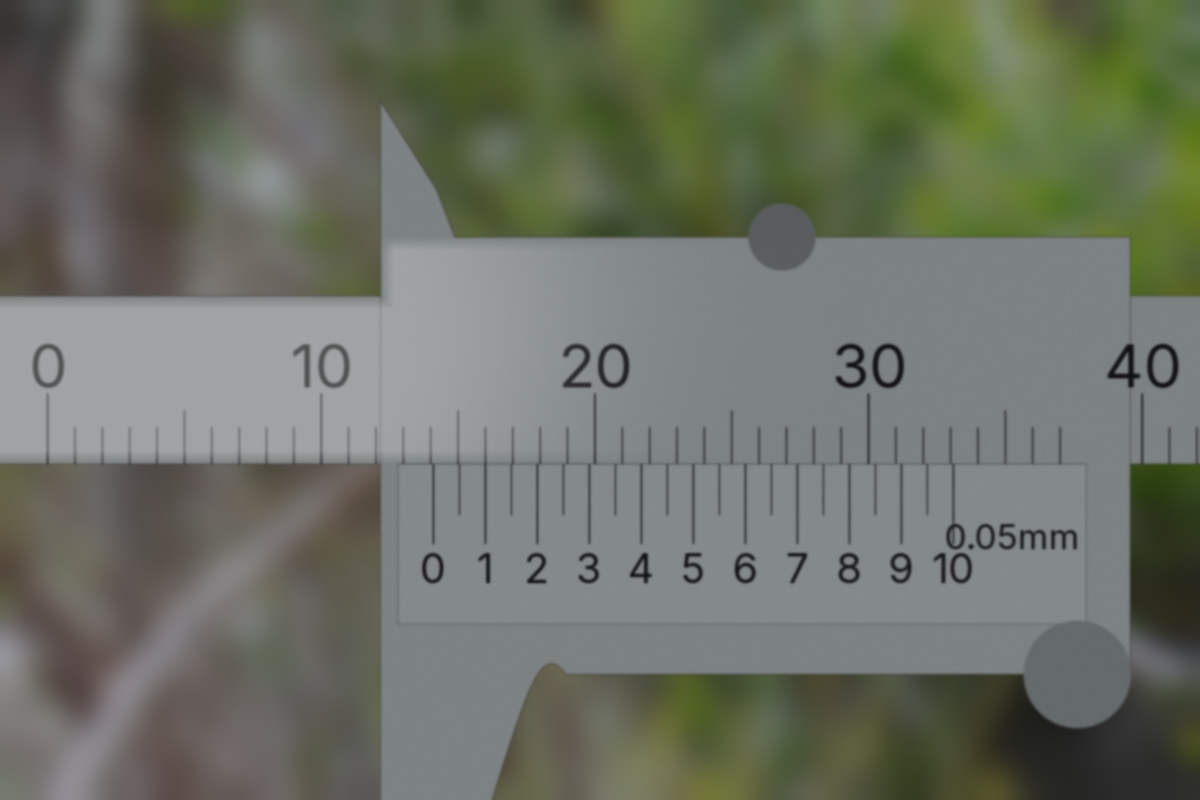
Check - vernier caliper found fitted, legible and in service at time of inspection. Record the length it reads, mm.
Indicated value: 14.1 mm
